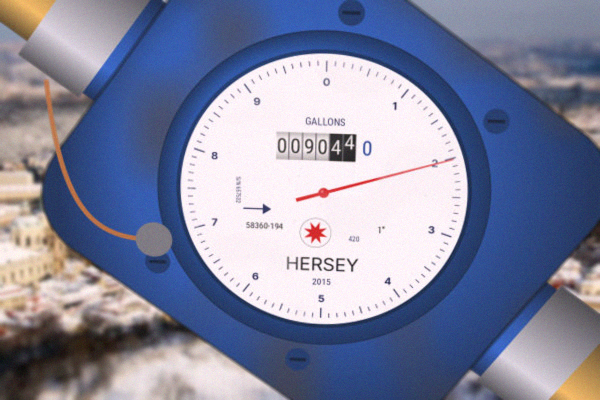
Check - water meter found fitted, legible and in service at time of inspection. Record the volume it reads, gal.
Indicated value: 90442.0 gal
